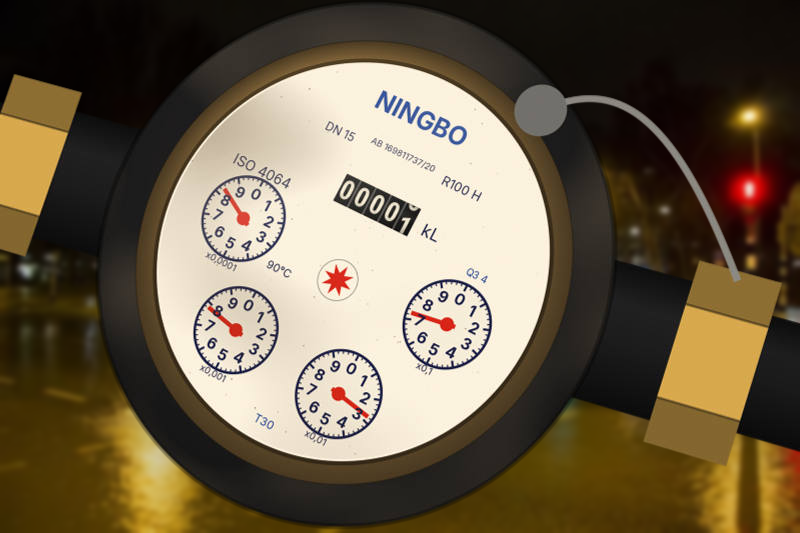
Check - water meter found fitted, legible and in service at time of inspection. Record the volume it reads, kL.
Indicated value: 0.7278 kL
